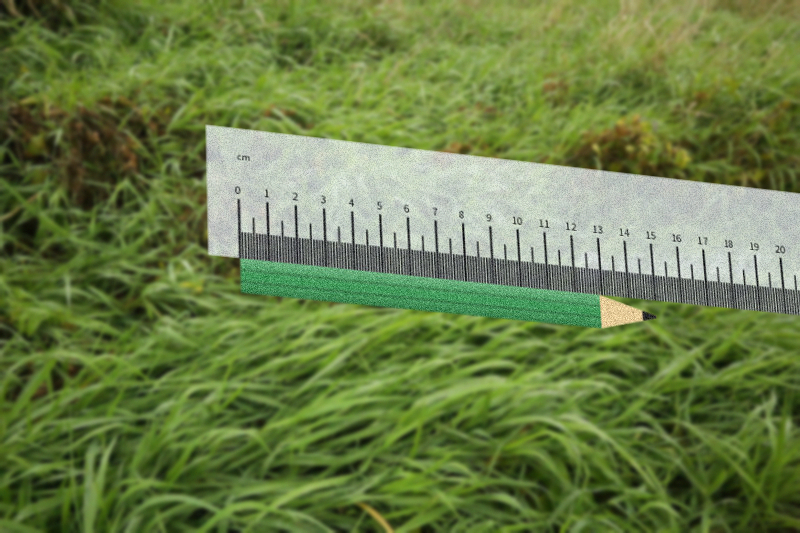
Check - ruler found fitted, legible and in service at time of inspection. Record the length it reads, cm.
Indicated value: 15 cm
